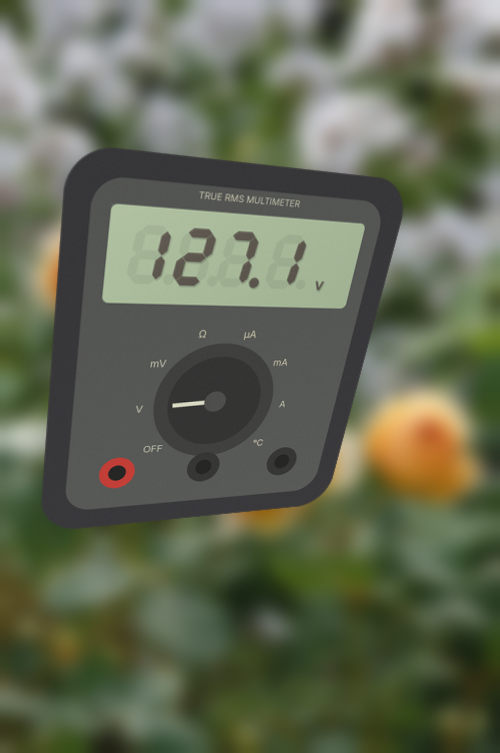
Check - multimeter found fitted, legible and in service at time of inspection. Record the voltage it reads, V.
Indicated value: 127.1 V
